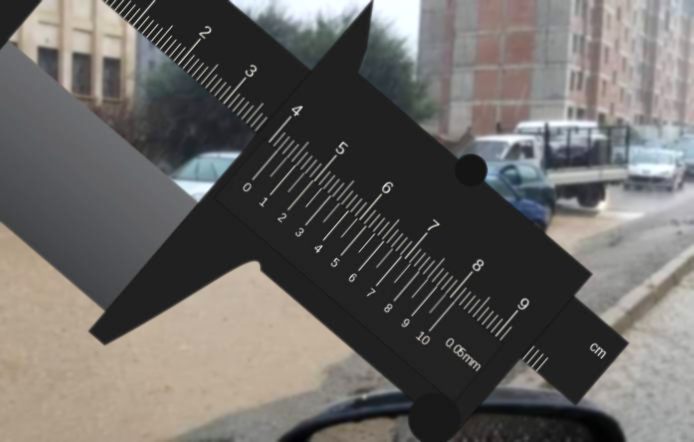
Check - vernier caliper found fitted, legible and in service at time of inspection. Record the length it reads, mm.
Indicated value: 42.0 mm
